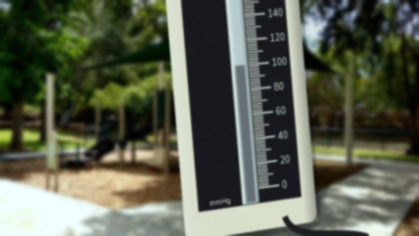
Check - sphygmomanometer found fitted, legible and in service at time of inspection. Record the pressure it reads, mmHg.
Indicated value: 100 mmHg
